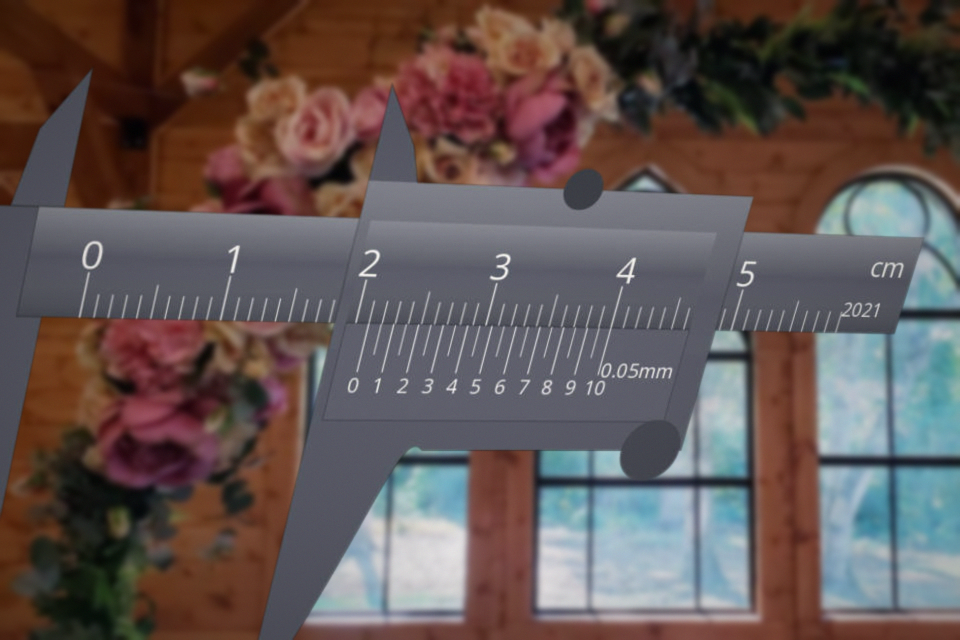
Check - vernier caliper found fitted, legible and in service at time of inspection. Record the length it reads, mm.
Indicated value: 21.0 mm
